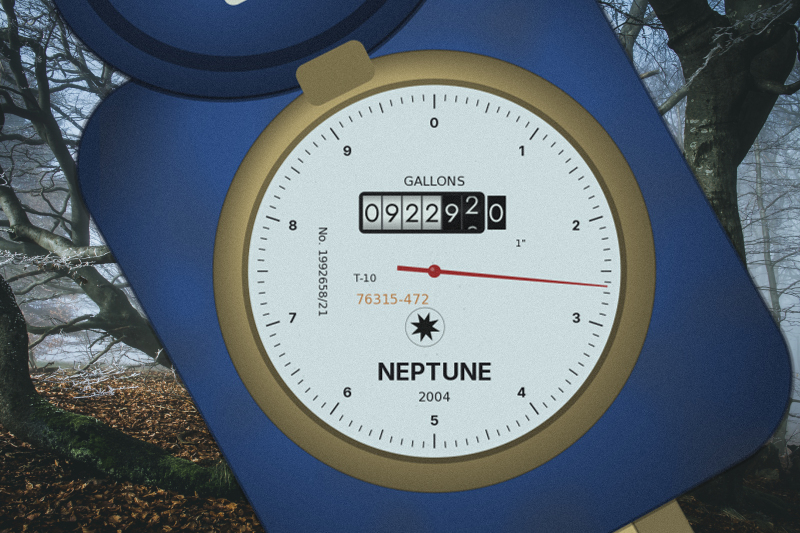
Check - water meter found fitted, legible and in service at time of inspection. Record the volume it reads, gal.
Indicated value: 922922.6 gal
